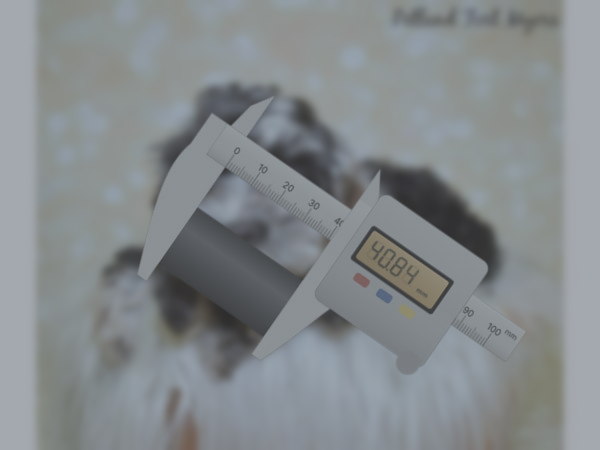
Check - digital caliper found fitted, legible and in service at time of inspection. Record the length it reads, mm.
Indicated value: 40.84 mm
